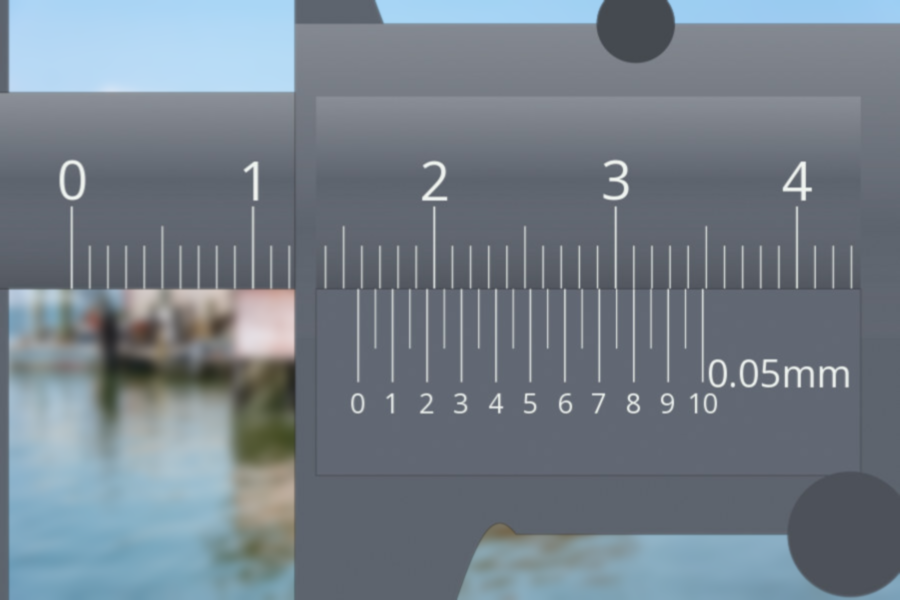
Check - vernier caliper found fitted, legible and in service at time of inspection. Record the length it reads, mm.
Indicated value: 15.8 mm
